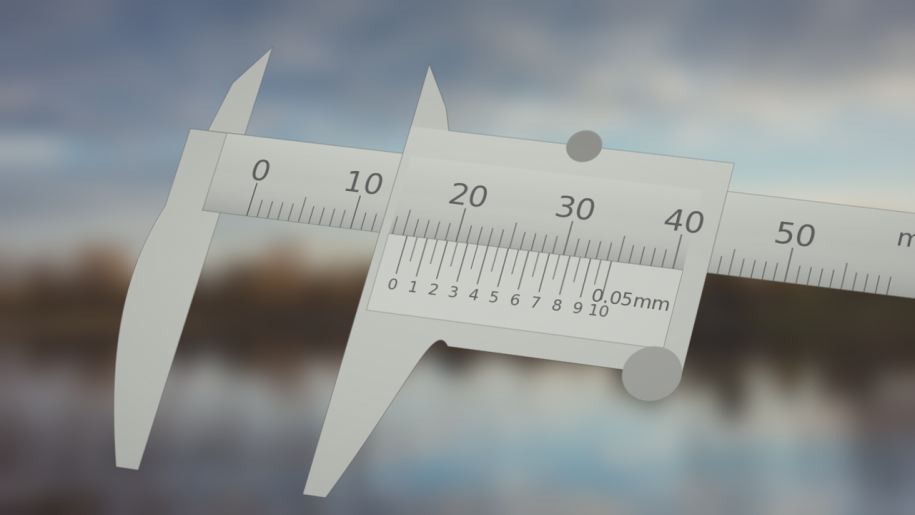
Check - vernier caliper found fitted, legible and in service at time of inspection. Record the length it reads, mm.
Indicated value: 15.4 mm
